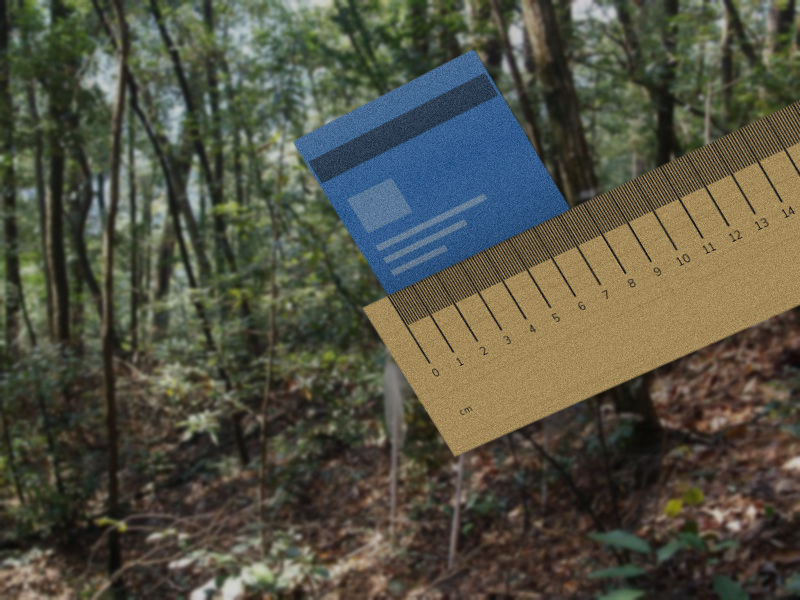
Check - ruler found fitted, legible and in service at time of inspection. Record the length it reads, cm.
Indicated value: 7.5 cm
